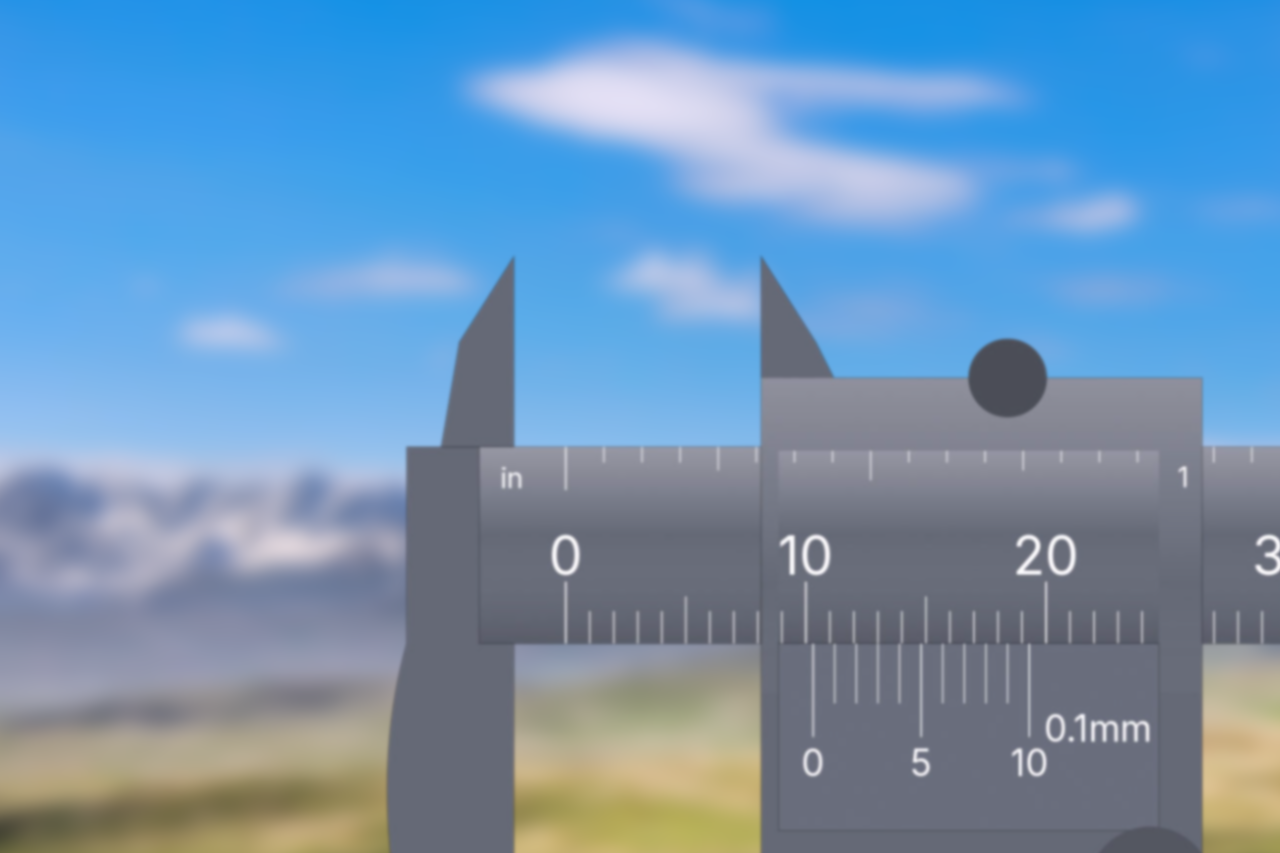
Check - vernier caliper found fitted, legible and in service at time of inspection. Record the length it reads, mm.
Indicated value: 10.3 mm
